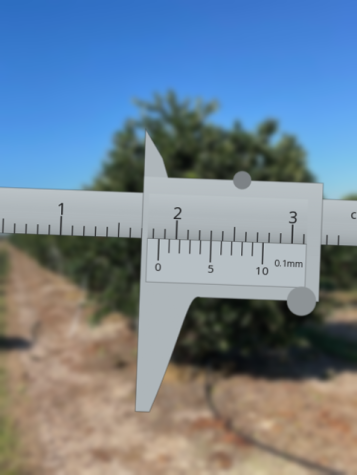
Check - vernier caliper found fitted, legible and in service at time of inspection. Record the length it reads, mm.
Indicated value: 18.5 mm
